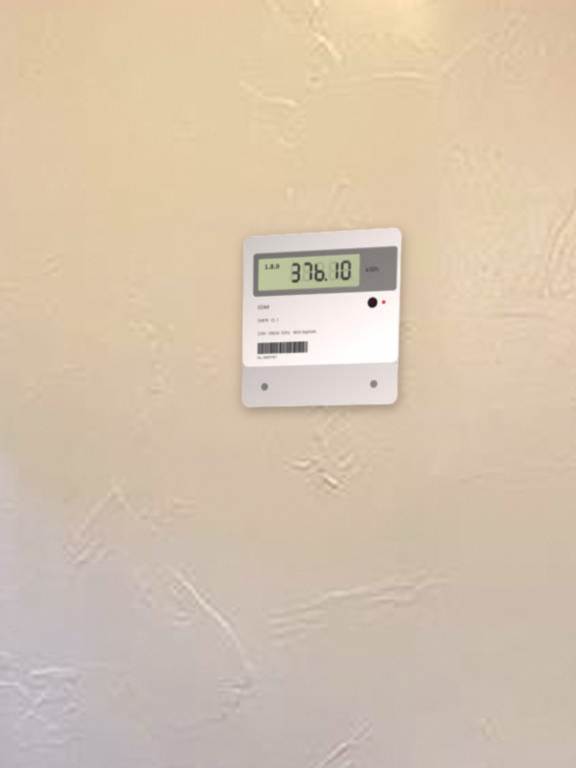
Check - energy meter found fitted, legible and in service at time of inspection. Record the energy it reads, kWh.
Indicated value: 376.10 kWh
